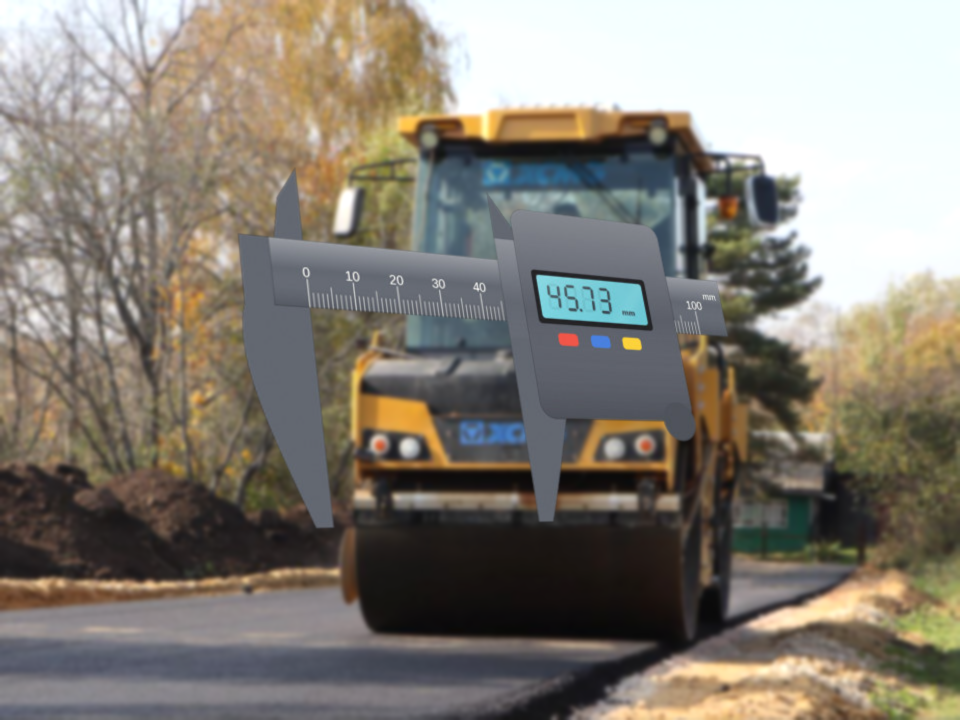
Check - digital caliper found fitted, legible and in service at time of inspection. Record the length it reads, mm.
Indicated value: 45.73 mm
